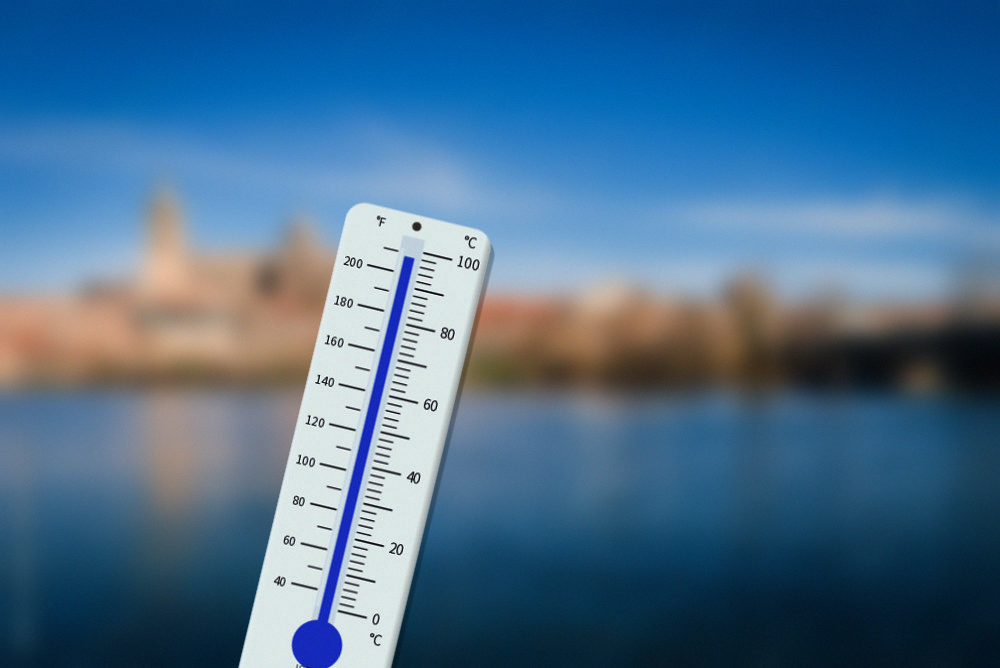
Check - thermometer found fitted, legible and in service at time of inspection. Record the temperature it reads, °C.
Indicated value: 98 °C
